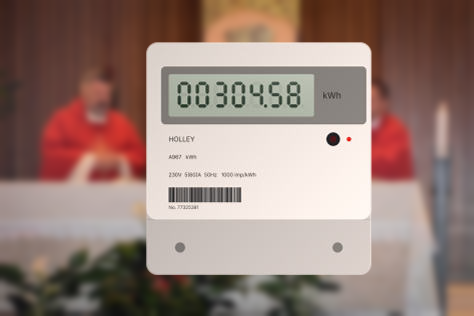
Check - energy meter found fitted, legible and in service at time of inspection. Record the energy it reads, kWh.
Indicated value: 304.58 kWh
